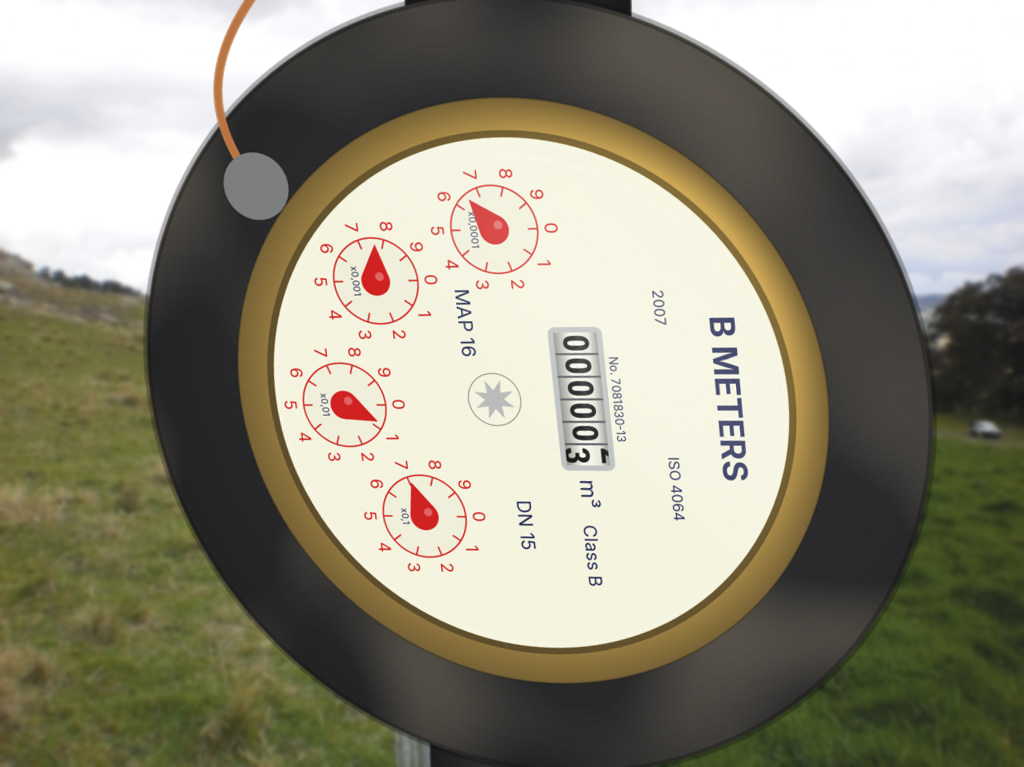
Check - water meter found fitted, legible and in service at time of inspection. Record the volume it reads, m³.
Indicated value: 2.7076 m³
